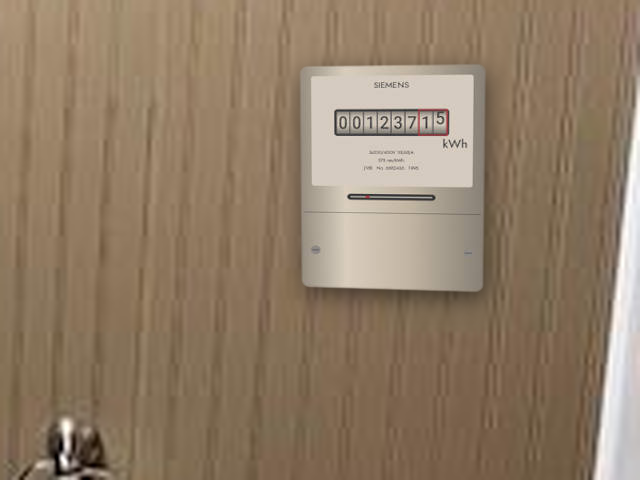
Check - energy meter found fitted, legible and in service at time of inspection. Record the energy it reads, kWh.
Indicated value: 1237.15 kWh
